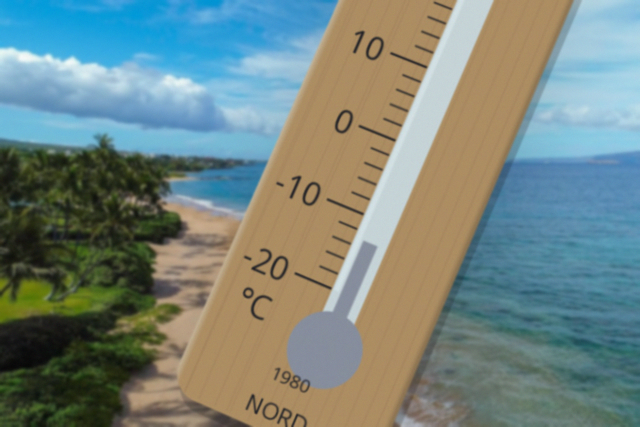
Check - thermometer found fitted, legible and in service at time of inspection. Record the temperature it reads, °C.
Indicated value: -13 °C
